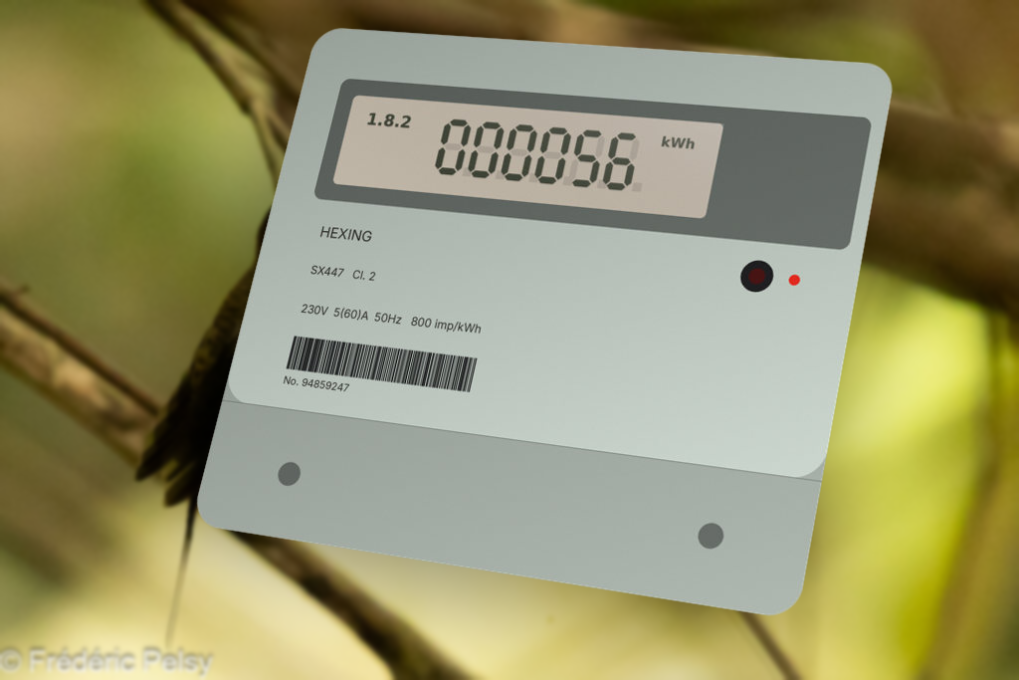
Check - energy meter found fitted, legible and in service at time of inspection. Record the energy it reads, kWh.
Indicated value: 56 kWh
